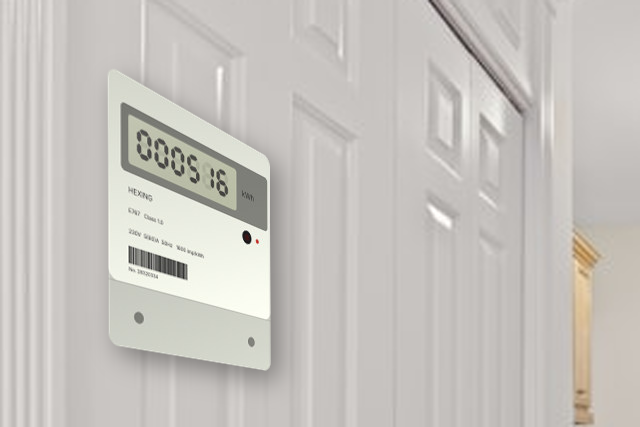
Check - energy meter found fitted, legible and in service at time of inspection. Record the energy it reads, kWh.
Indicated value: 516 kWh
